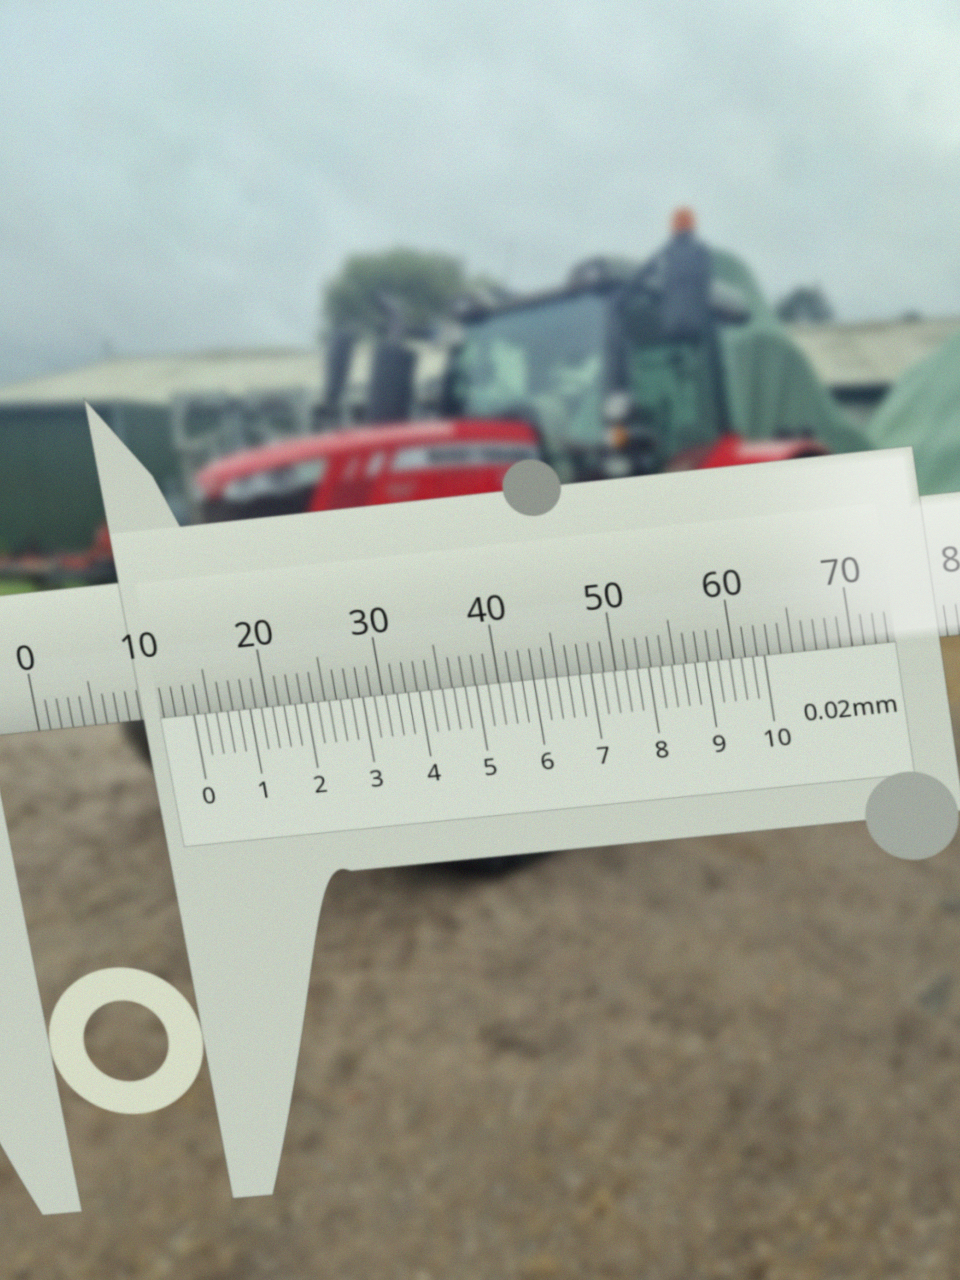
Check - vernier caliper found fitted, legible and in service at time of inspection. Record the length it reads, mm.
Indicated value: 13.6 mm
